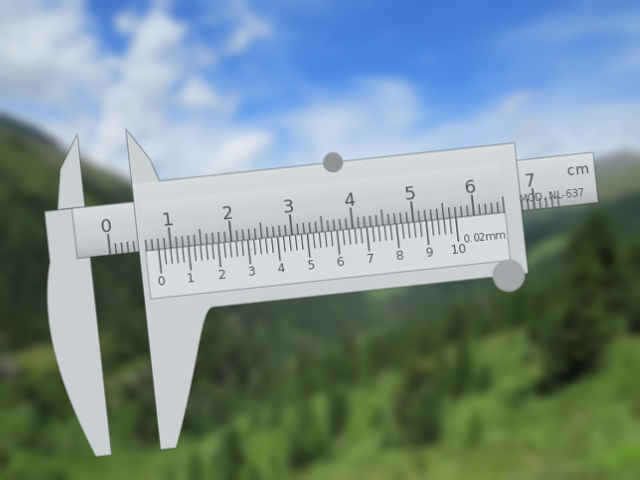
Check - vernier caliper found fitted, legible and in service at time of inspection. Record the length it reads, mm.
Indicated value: 8.0 mm
